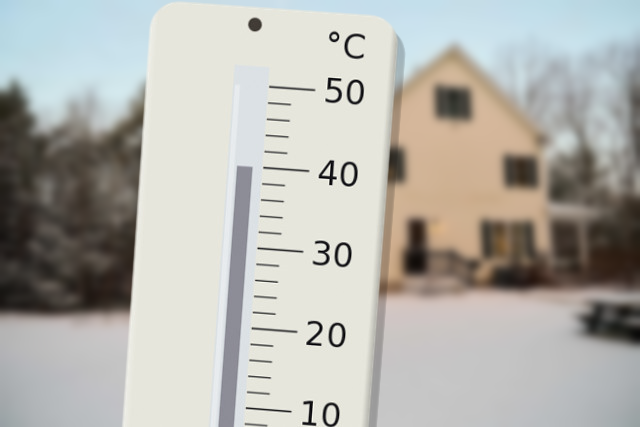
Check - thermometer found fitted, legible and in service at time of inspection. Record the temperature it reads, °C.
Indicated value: 40 °C
